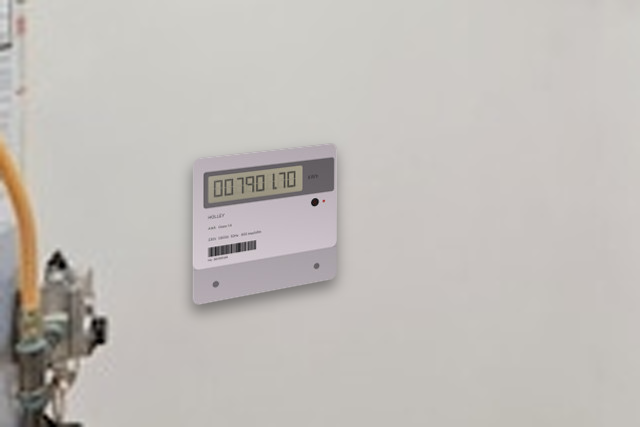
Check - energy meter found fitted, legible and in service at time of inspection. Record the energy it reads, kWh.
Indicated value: 7901.70 kWh
